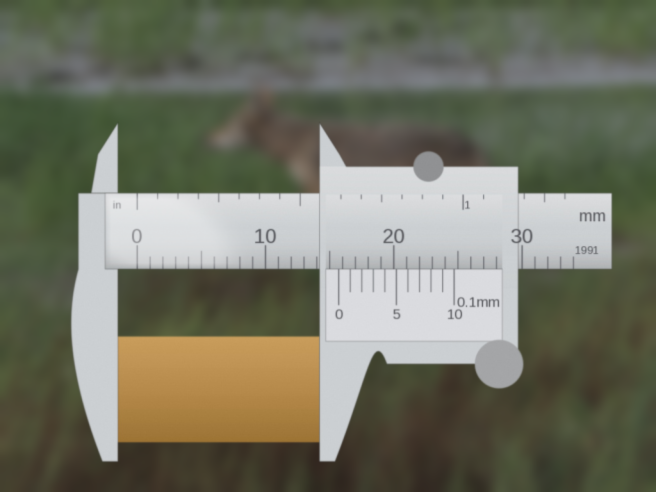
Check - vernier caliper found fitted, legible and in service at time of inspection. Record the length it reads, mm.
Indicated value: 15.7 mm
